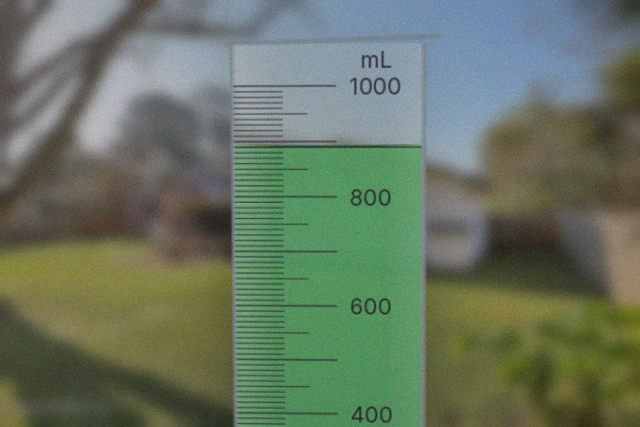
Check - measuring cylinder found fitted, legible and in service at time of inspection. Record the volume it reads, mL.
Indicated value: 890 mL
